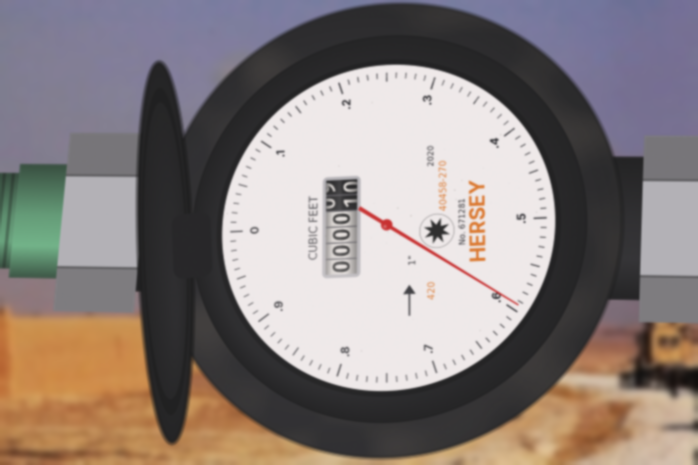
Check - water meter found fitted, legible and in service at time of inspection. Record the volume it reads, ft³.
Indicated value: 9.59 ft³
